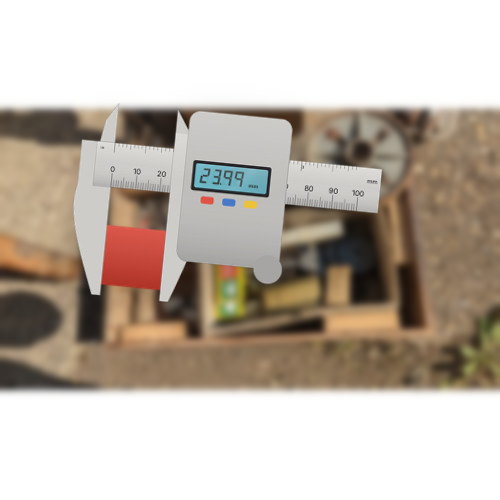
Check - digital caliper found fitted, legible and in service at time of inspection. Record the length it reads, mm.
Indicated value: 23.99 mm
